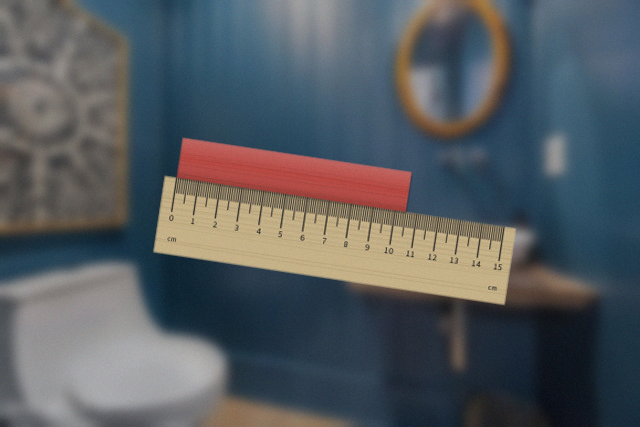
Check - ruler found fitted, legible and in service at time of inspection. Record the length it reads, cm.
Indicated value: 10.5 cm
